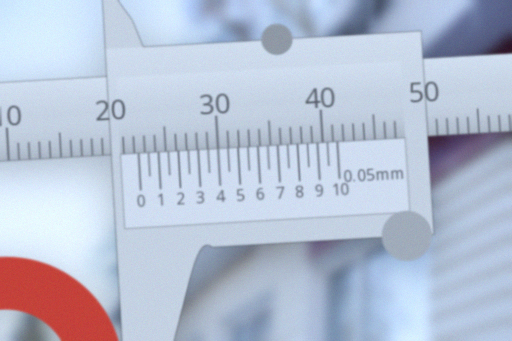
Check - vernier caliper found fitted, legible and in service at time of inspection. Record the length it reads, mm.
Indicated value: 22.4 mm
